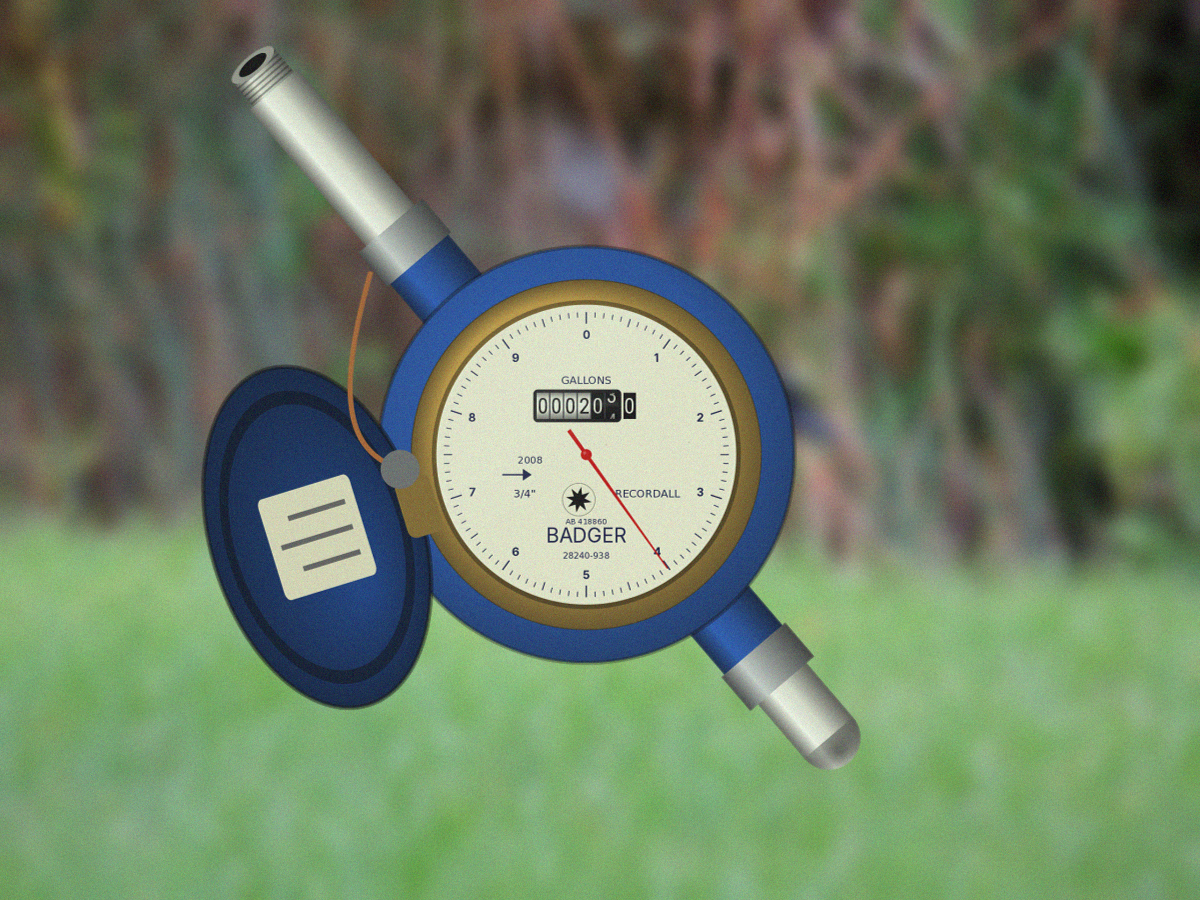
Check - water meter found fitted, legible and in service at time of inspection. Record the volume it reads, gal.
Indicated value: 2034.0 gal
